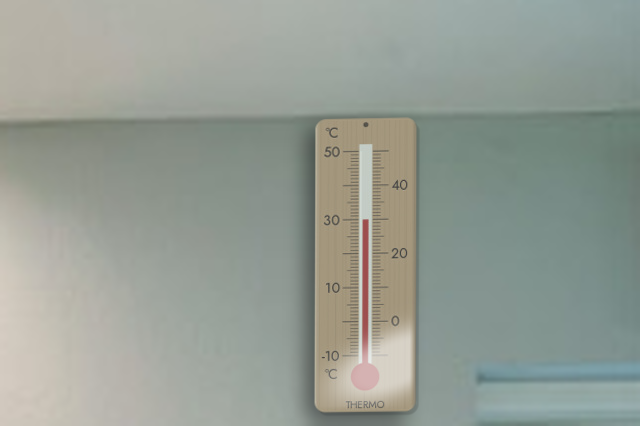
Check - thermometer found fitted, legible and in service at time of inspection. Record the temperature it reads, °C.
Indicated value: 30 °C
